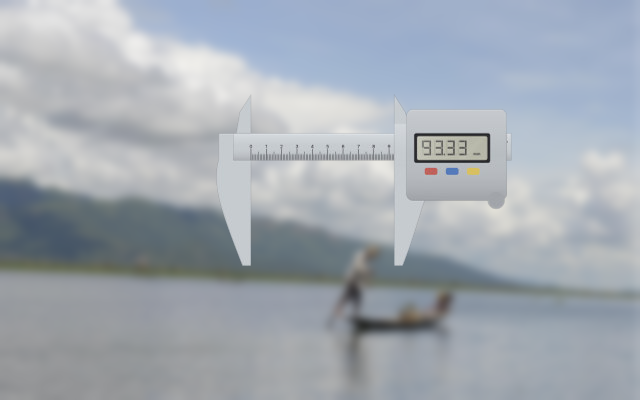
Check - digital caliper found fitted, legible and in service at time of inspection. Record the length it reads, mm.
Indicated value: 93.33 mm
